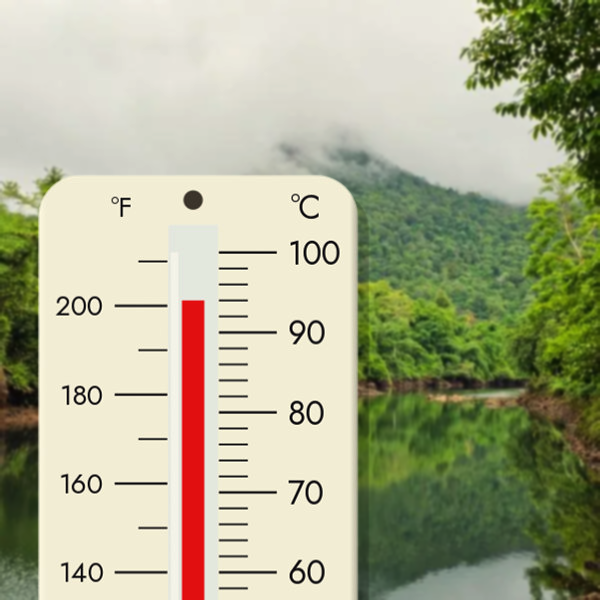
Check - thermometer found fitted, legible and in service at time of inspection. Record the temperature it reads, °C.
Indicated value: 94 °C
